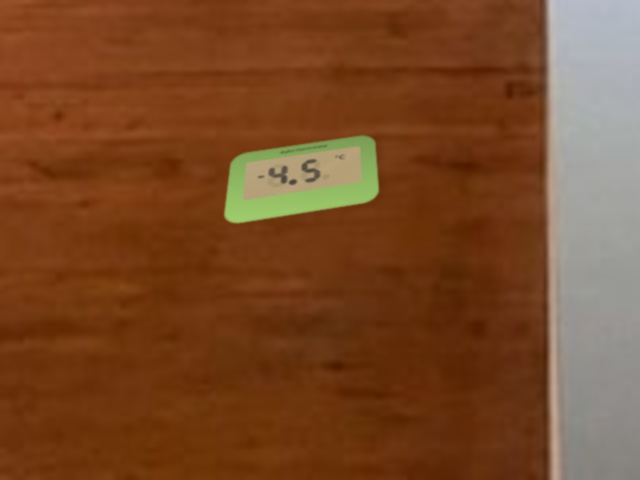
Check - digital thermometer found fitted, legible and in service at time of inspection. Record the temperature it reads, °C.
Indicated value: -4.5 °C
